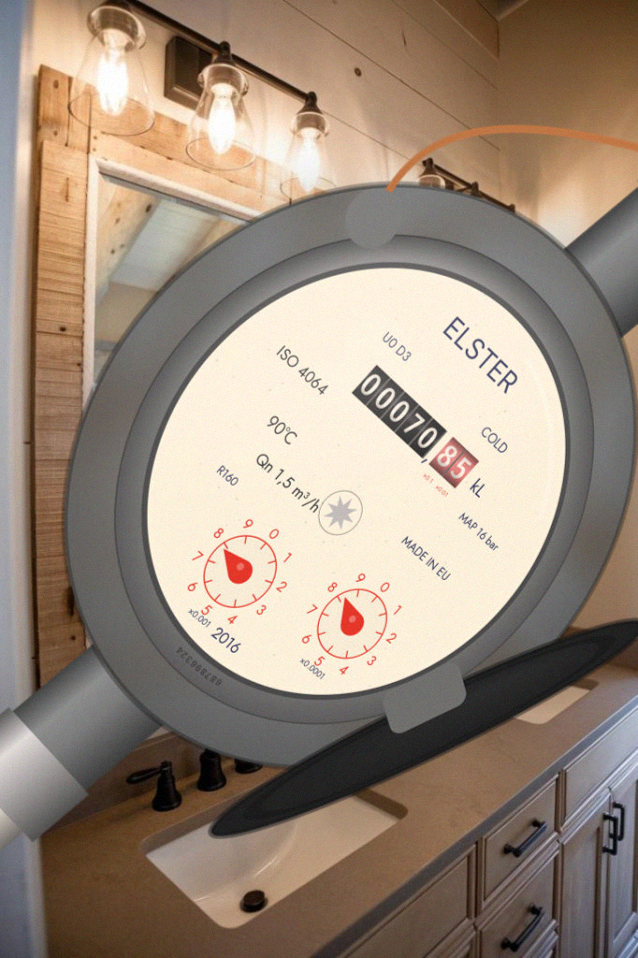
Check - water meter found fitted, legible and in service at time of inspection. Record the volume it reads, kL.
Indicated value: 70.8578 kL
